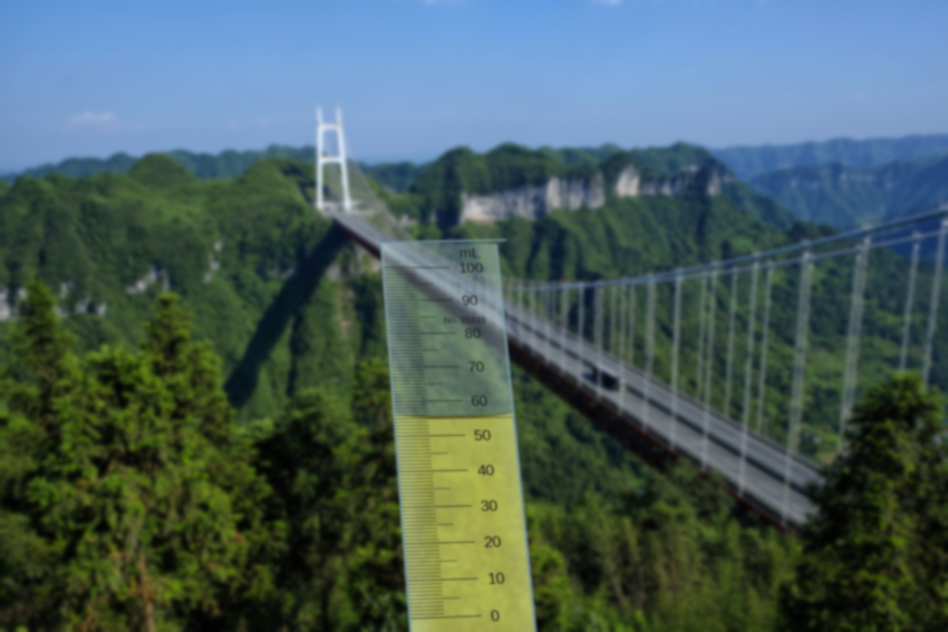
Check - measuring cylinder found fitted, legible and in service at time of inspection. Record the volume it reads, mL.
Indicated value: 55 mL
